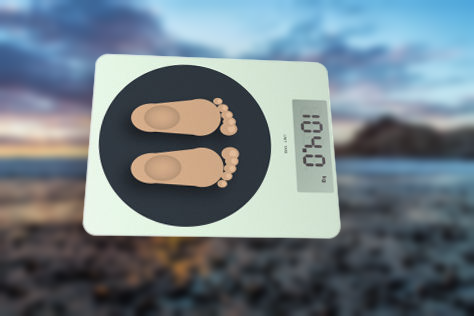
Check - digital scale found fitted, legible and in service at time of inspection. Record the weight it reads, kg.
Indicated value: 104.0 kg
